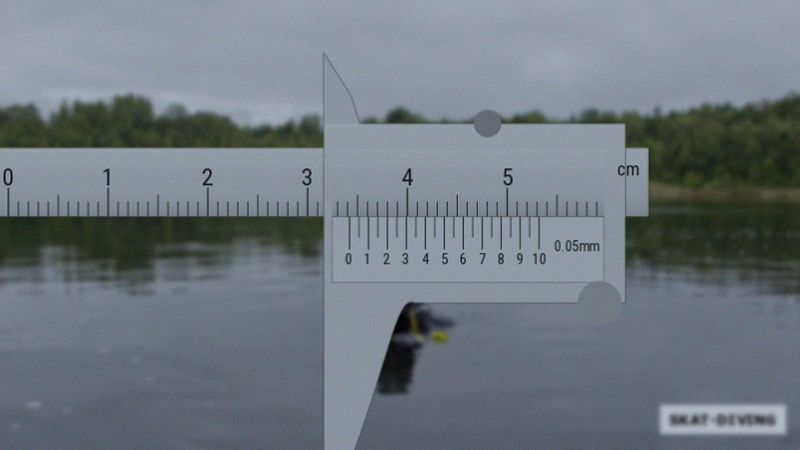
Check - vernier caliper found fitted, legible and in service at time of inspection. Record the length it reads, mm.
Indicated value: 34.2 mm
